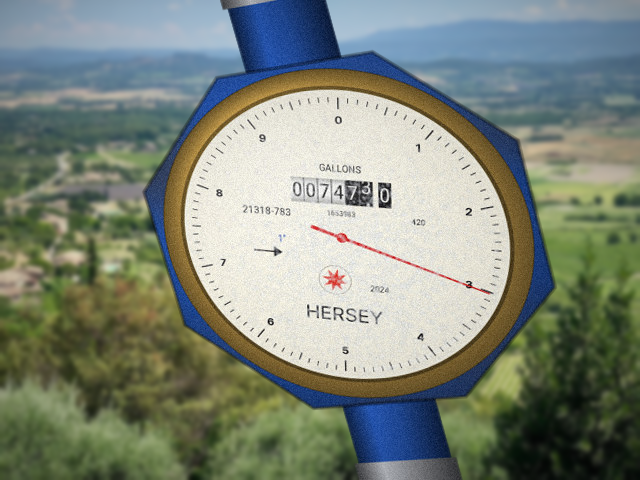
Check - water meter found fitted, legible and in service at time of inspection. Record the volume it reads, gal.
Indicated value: 74733.0 gal
